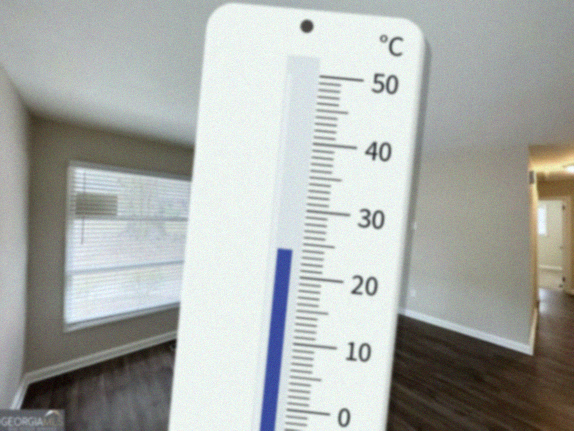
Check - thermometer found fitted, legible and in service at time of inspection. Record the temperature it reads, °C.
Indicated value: 24 °C
